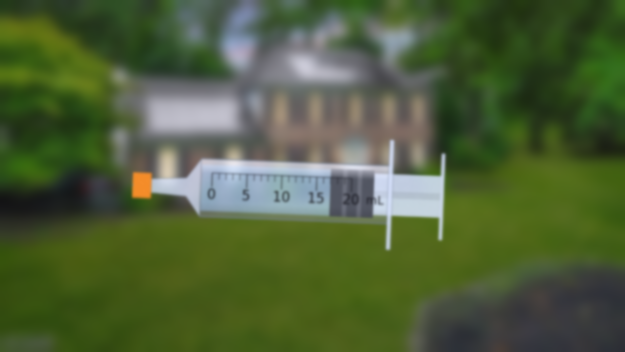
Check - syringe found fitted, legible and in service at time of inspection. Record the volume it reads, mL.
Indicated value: 17 mL
